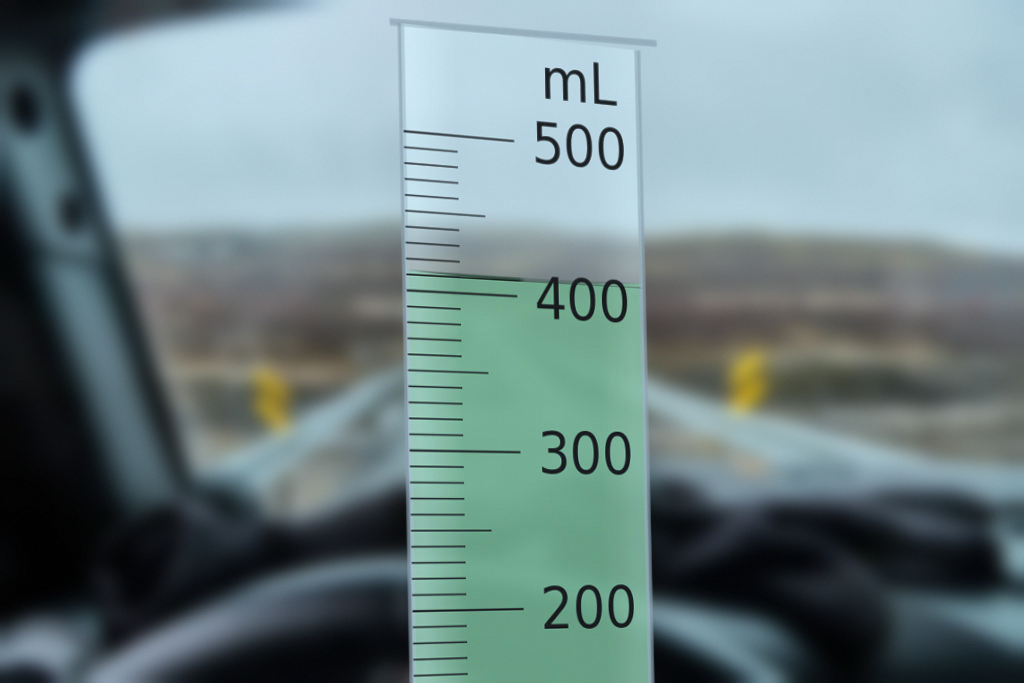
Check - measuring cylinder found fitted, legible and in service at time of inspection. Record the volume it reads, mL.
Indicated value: 410 mL
